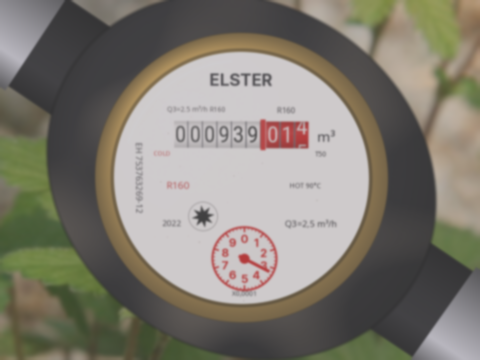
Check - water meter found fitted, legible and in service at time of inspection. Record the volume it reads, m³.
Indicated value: 939.0143 m³
